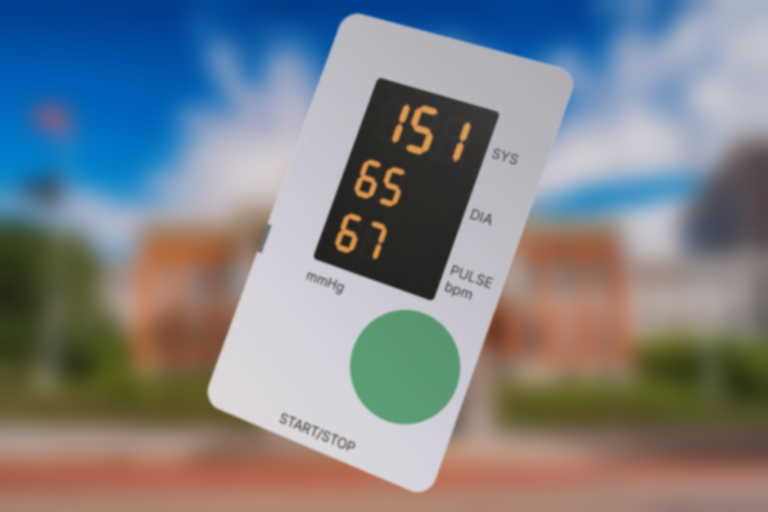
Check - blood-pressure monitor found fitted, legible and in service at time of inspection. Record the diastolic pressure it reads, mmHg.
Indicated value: 65 mmHg
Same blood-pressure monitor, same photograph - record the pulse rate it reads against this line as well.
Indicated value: 67 bpm
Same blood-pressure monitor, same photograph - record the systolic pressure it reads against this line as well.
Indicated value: 151 mmHg
